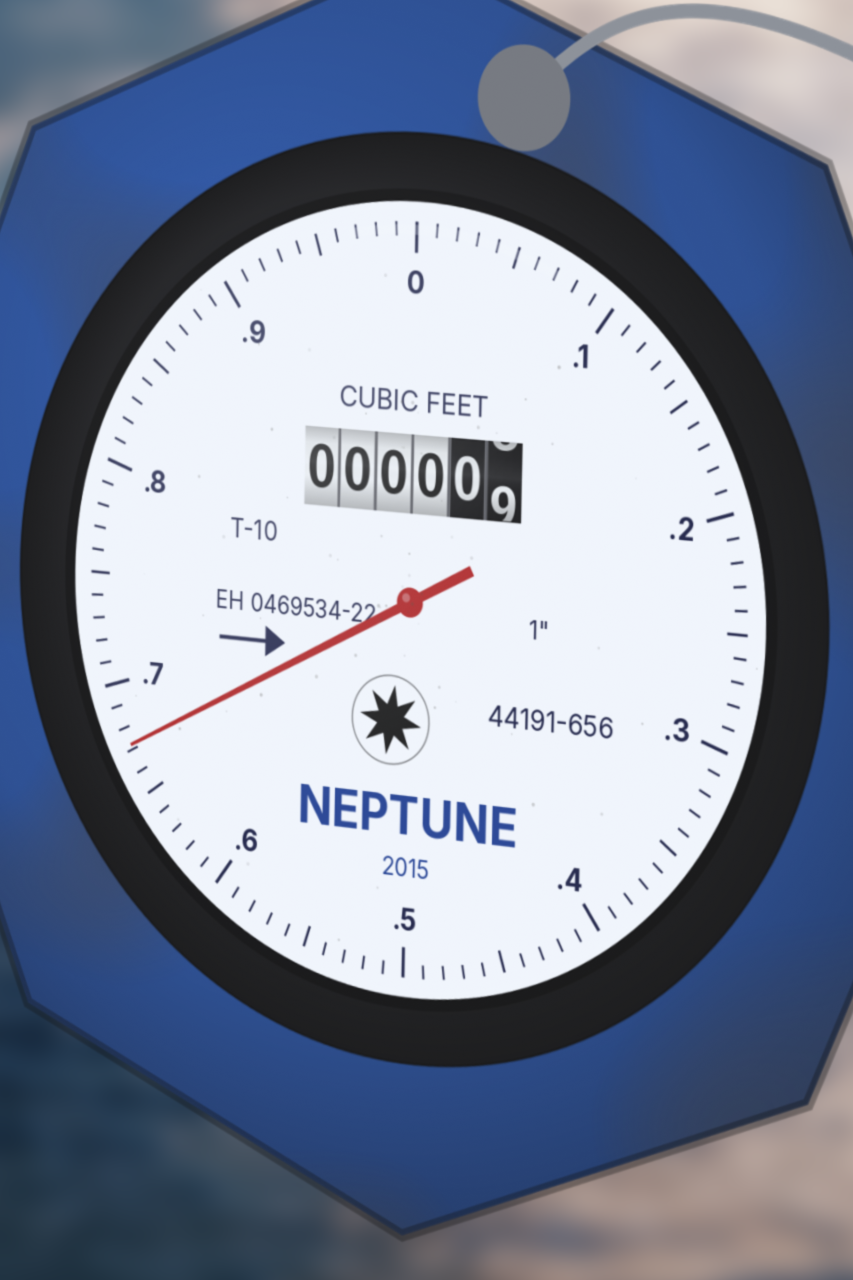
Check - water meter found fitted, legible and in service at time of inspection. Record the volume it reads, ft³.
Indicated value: 8.67 ft³
